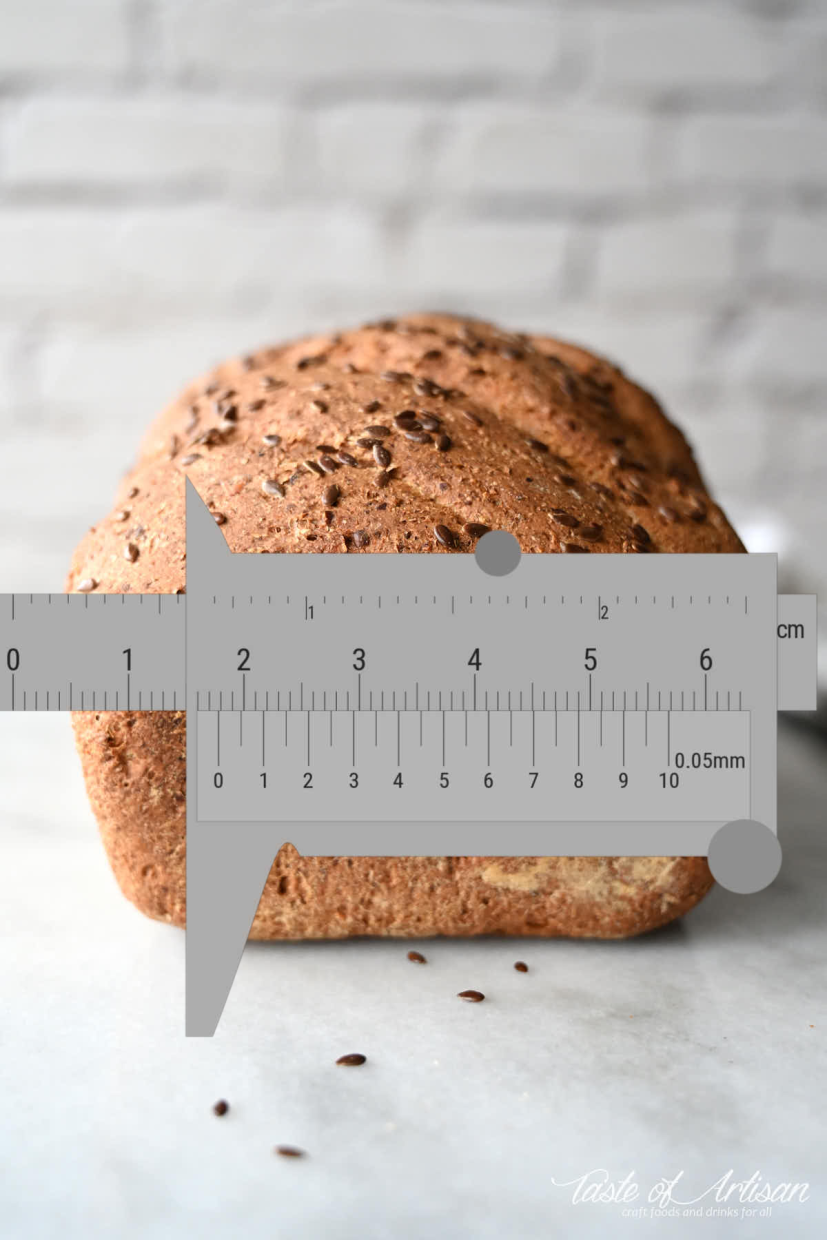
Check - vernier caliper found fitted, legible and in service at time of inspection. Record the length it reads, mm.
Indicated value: 17.8 mm
